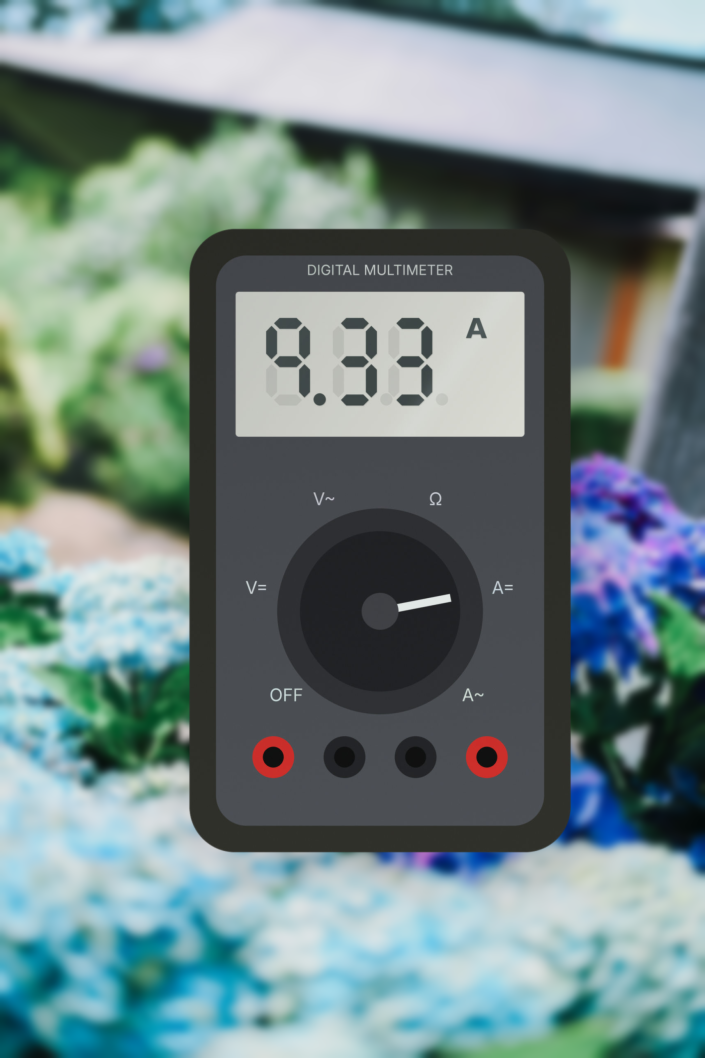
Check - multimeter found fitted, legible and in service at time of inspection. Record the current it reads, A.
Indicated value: 9.33 A
